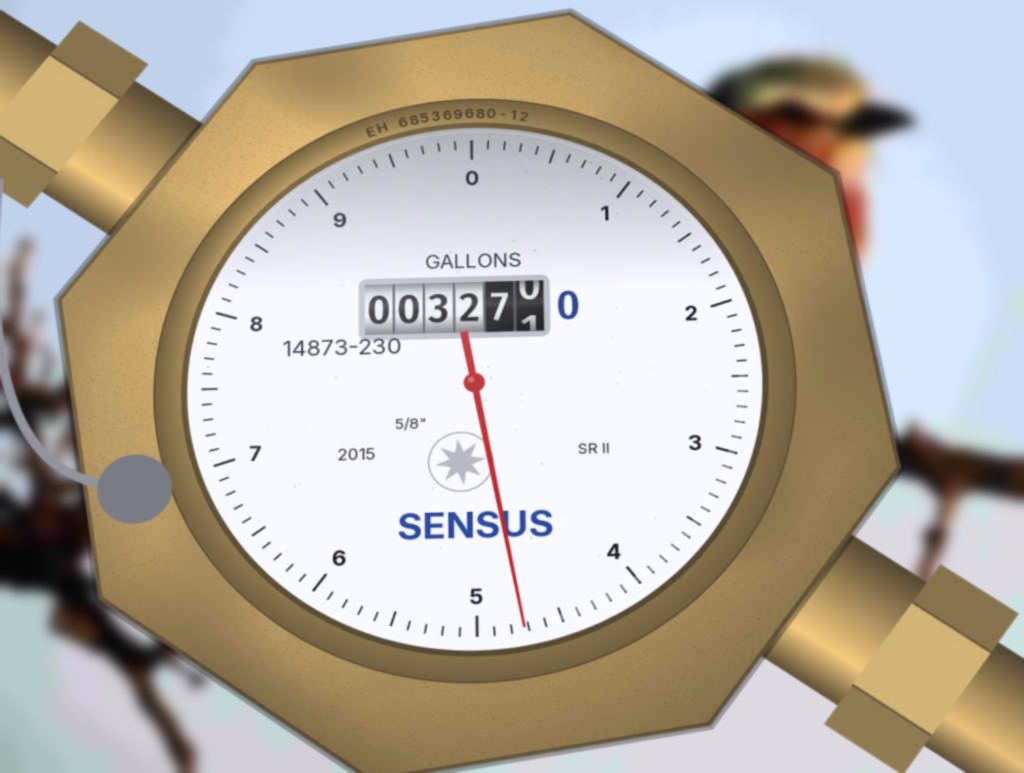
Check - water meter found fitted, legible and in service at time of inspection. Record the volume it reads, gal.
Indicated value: 32704.7 gal
